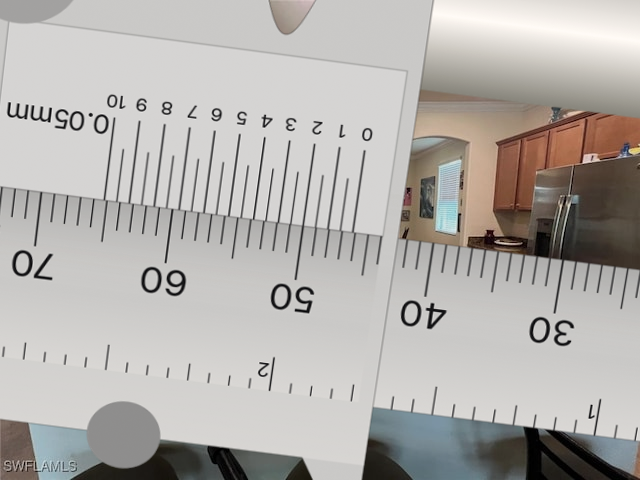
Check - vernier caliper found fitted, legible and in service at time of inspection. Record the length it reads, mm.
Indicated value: 46.2 mm
